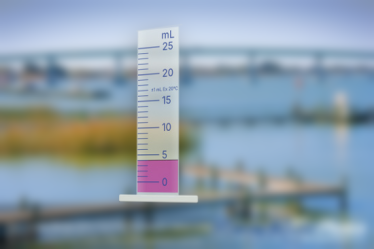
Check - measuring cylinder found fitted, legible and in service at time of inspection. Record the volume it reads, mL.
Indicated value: 4 mL
